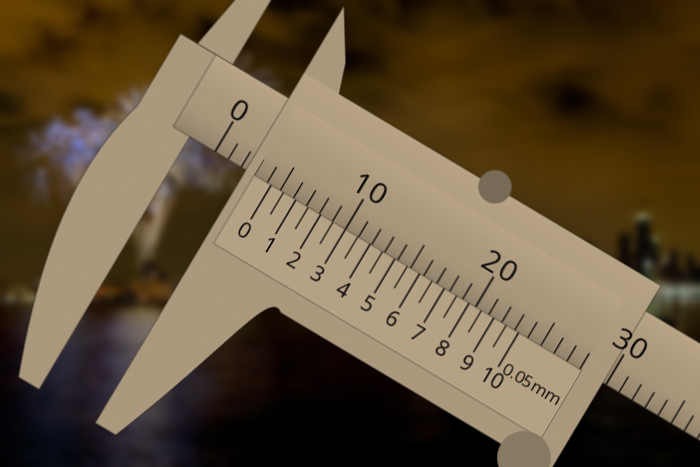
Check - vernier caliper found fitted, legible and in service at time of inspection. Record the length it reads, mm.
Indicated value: 4.3 mm
